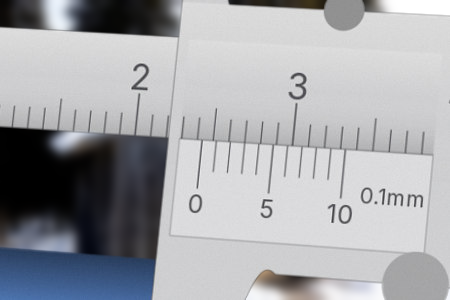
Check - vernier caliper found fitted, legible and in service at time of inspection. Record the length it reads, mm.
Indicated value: 24.3 mm
